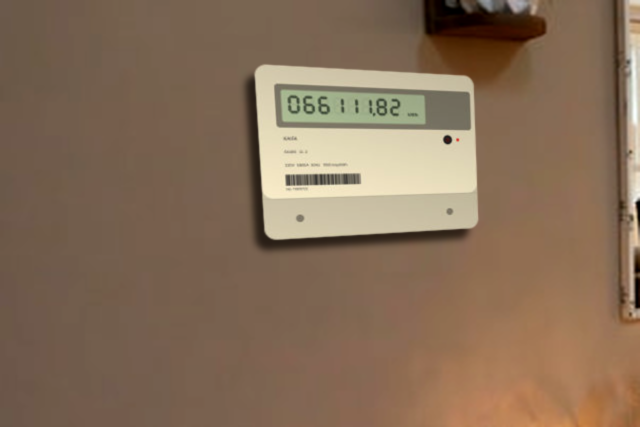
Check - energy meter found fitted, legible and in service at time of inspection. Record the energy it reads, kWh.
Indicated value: 66111.82 kWh
